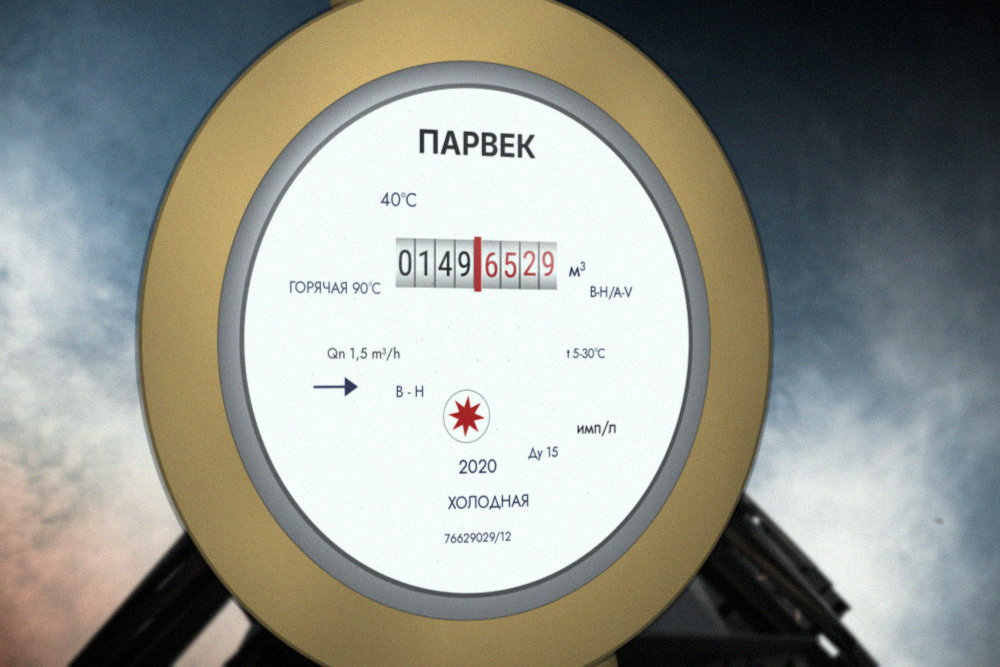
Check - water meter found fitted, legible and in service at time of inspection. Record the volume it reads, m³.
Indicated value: 149.6529 m³
